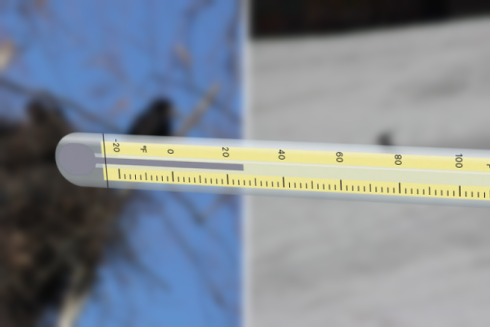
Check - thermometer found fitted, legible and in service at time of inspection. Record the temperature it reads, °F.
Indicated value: 26 °F
